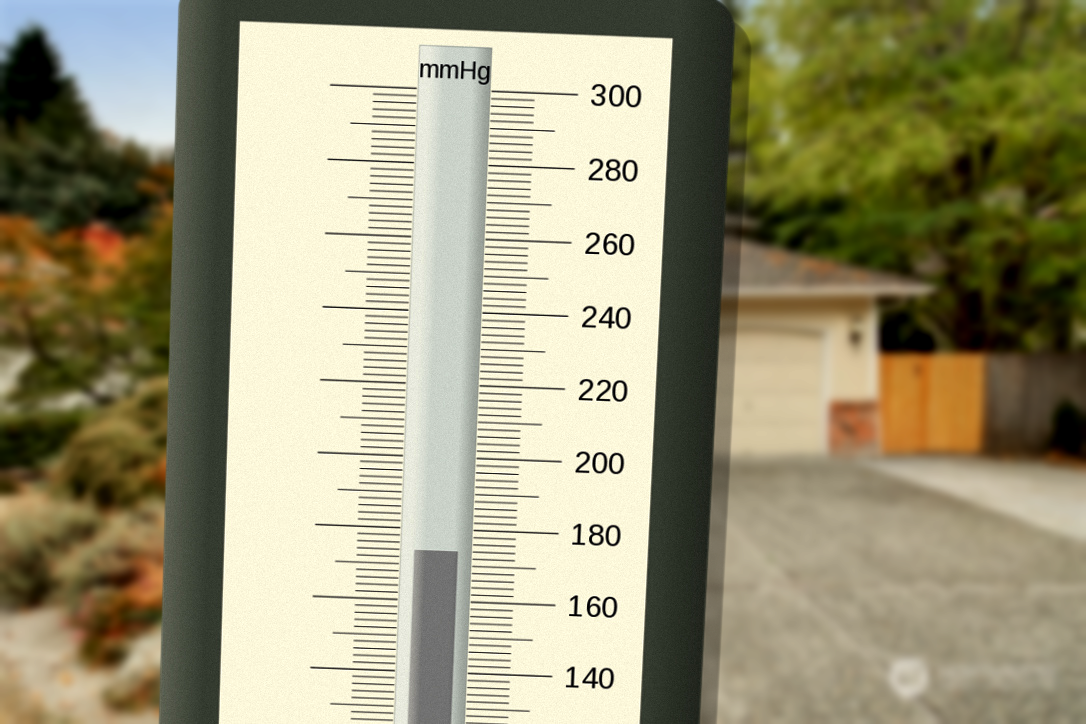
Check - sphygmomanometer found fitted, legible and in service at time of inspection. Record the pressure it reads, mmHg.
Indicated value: 174 mmHg
